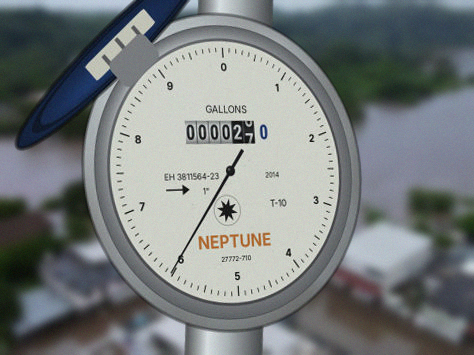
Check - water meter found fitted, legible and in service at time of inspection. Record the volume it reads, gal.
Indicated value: 266.0 gal
